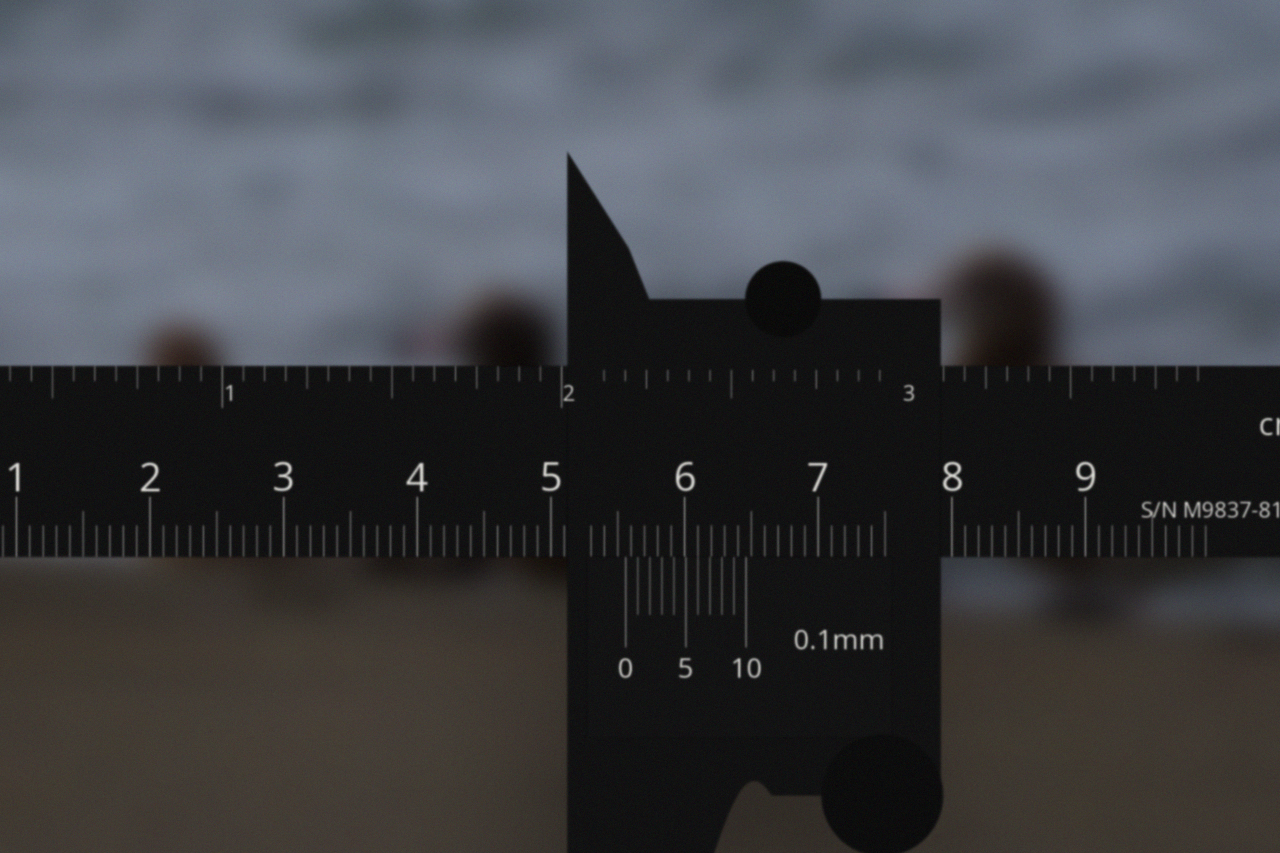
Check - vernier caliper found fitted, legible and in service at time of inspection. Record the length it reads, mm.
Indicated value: 55.6 mm
